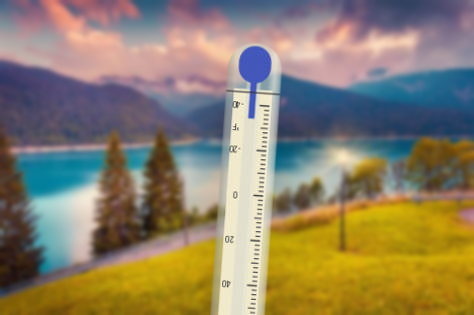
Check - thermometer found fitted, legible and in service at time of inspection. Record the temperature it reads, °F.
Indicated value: -34 °F
